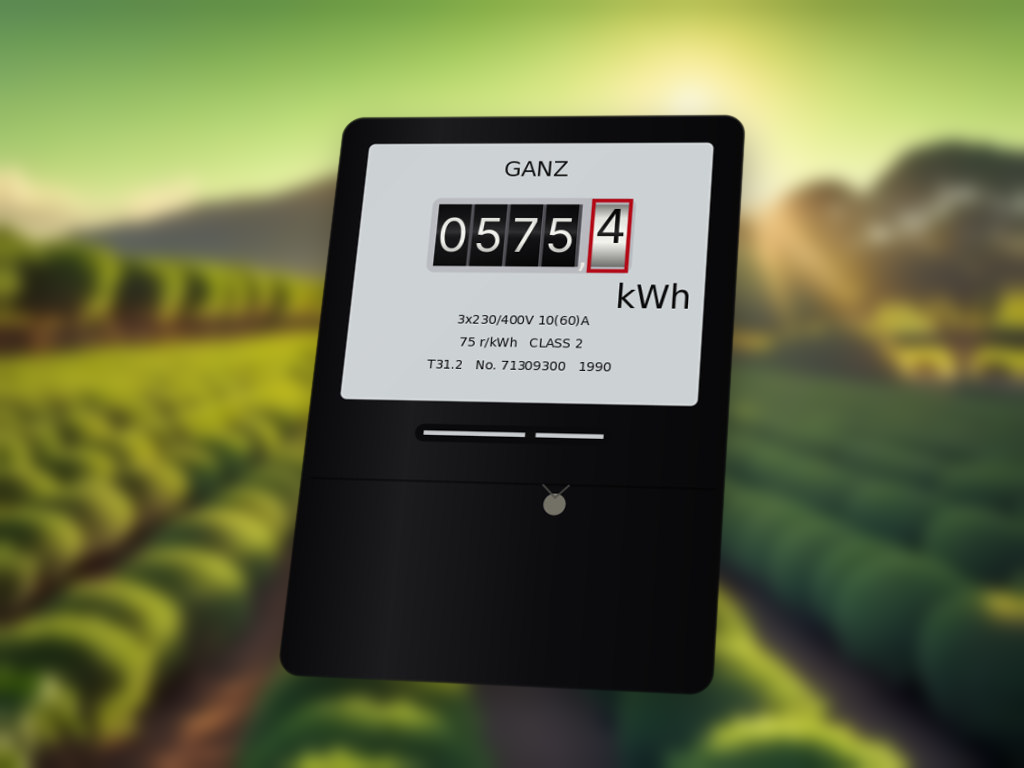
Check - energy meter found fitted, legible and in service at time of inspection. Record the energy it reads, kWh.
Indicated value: 575.4 kWh
